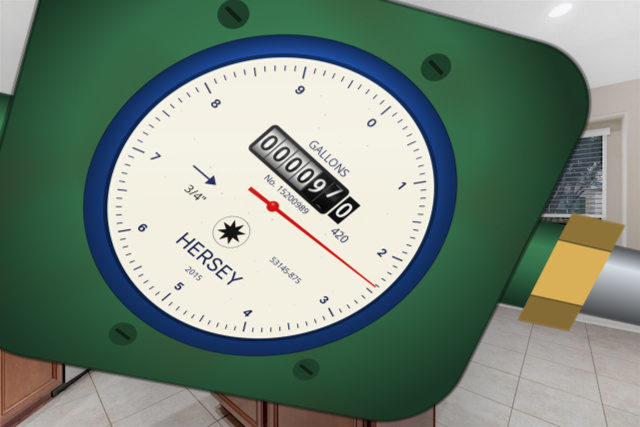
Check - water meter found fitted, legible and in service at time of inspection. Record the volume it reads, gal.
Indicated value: 972.4 gal
